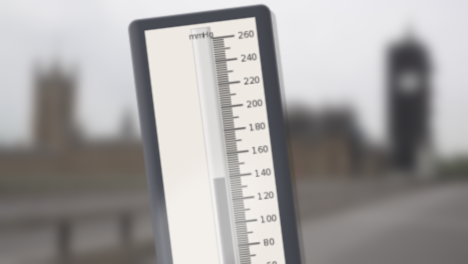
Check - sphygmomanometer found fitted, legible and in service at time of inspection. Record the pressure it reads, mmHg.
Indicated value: 140 mmHg
